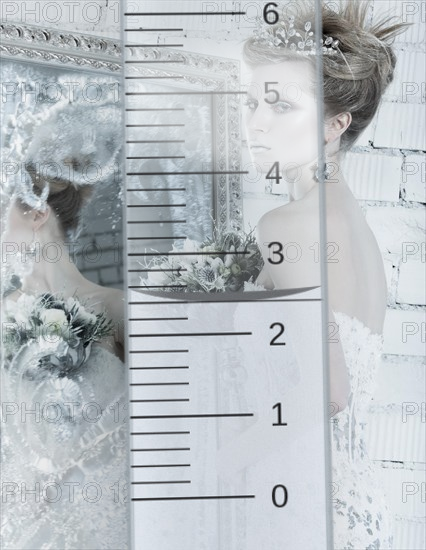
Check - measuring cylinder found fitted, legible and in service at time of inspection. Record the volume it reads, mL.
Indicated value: 2.4 mL
